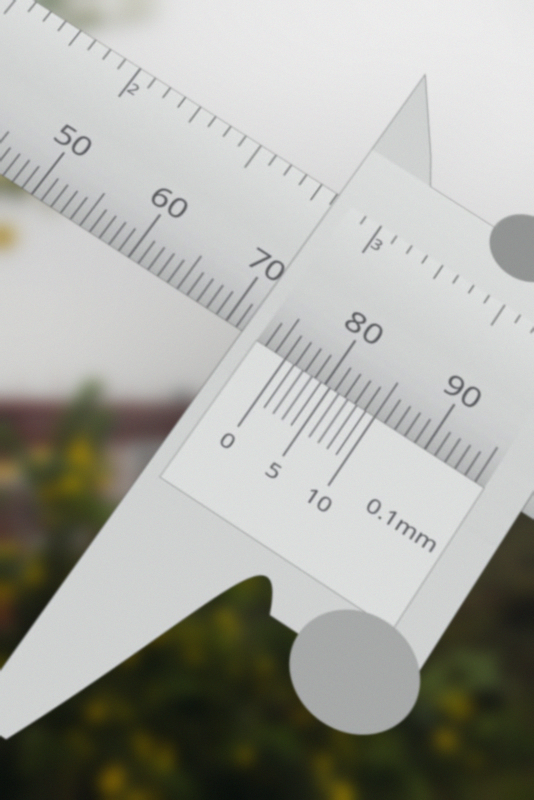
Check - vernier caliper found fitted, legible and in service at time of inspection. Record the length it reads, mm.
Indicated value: 76.0 mm
